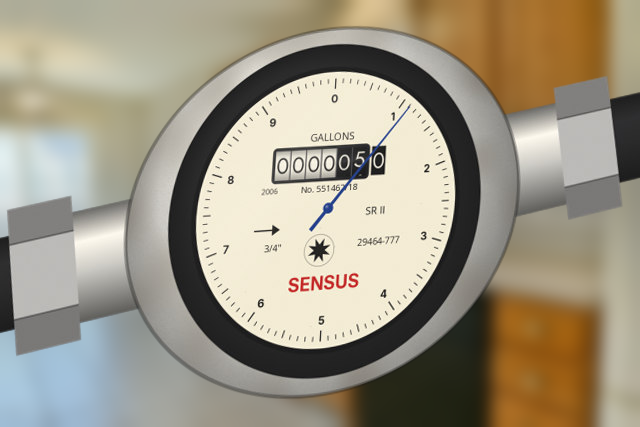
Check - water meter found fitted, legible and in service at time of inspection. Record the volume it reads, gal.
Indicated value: 51.1 gal
